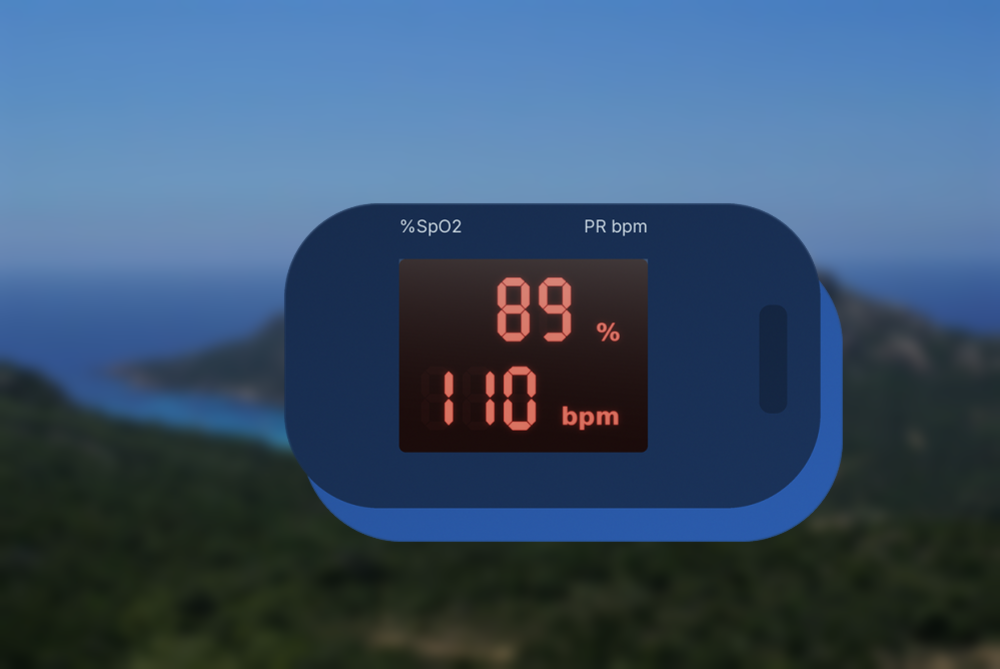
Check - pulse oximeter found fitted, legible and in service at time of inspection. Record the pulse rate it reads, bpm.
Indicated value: 110 bpm
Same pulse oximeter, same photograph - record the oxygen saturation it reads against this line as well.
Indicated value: 89 %
